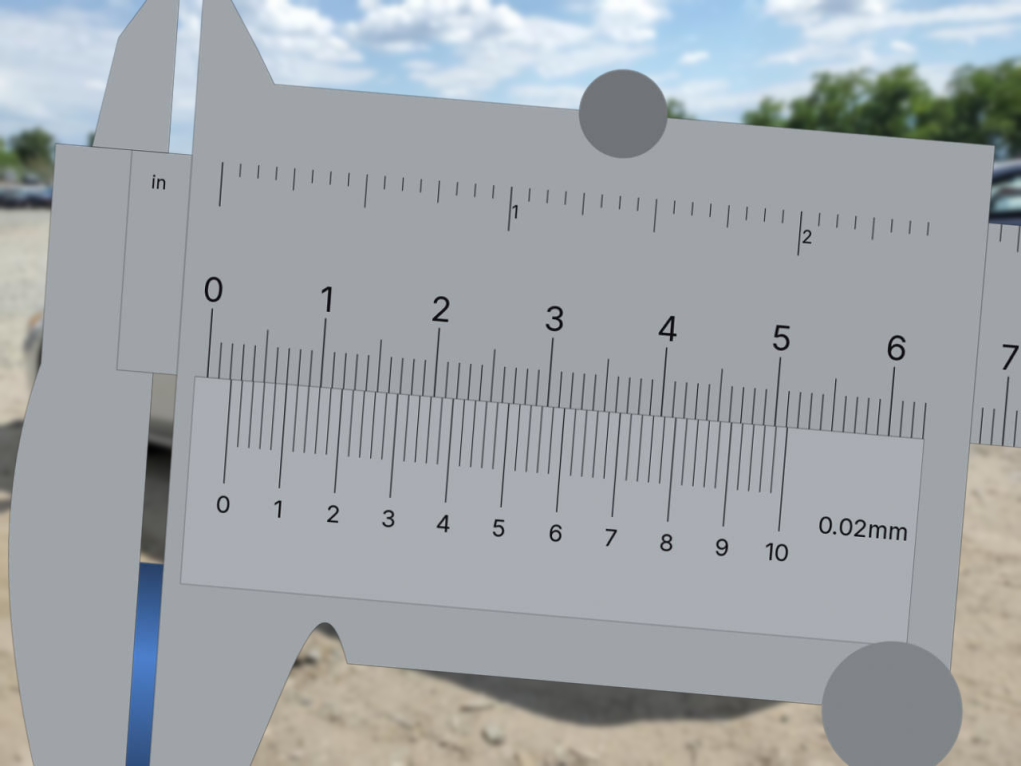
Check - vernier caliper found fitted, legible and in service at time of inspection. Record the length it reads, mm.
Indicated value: 2.1 mm
